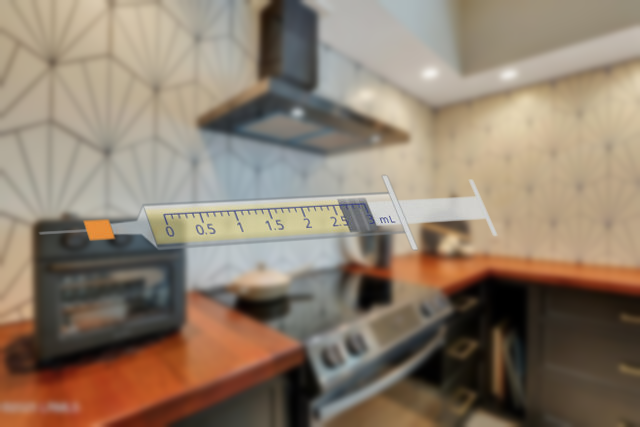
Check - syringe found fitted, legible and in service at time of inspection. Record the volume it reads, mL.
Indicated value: 2.6 mL
